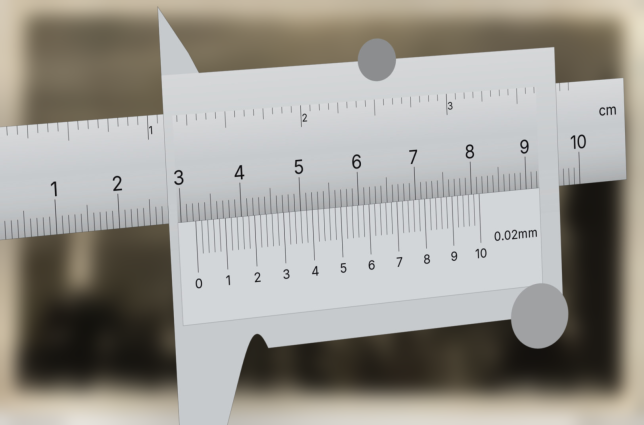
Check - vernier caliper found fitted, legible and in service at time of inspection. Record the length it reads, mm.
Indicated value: 32.4 mm
